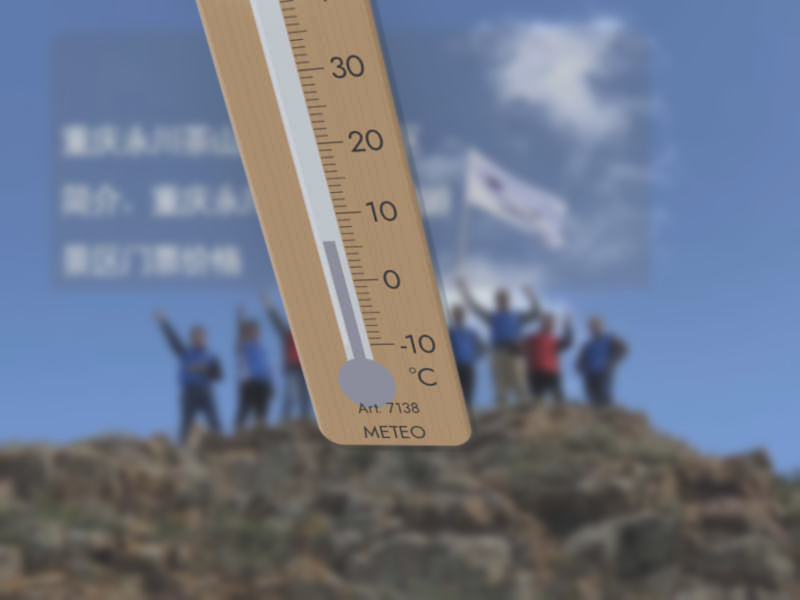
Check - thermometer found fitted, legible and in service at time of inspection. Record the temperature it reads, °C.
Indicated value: 6 °C
